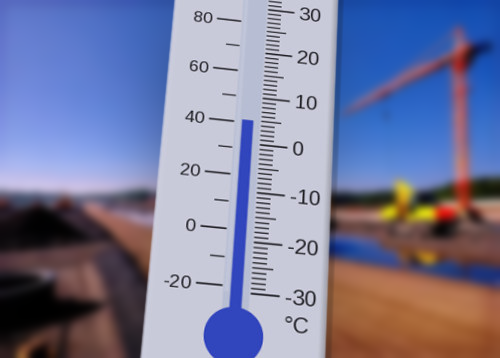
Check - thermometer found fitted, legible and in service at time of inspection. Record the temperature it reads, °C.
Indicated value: 5 °C
